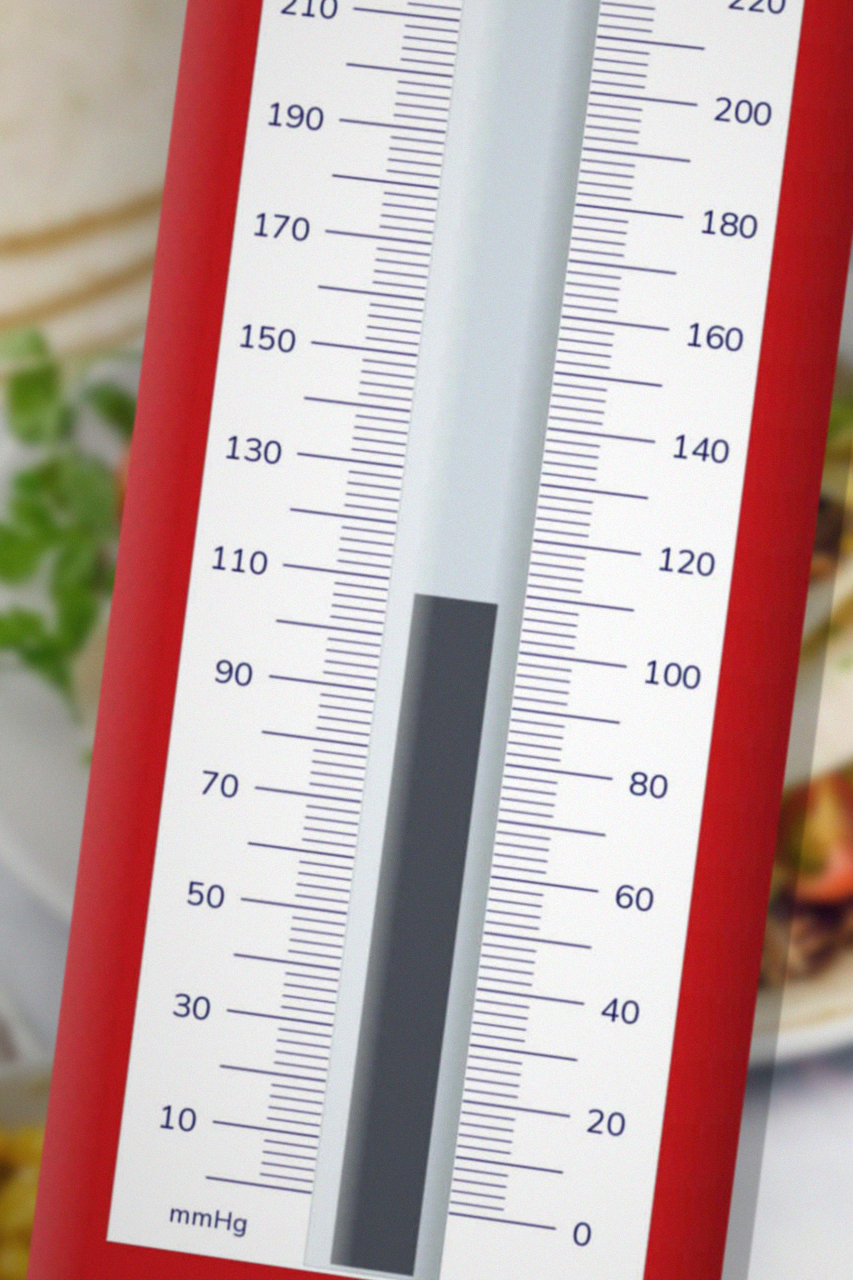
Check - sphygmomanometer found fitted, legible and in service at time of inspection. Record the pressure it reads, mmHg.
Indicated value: 108 mmHg
